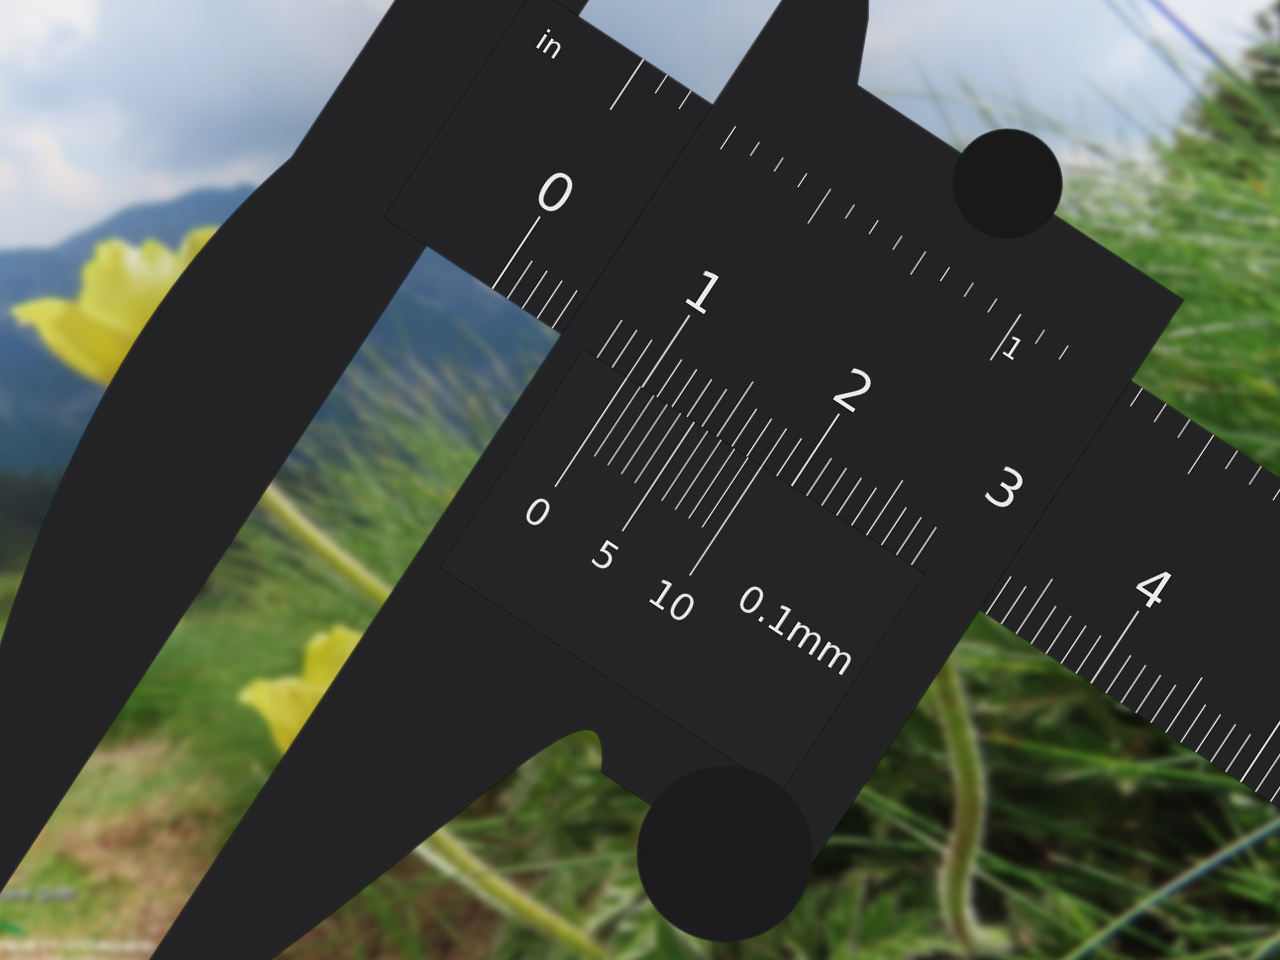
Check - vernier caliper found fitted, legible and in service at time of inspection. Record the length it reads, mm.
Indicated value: 9.0 mm
